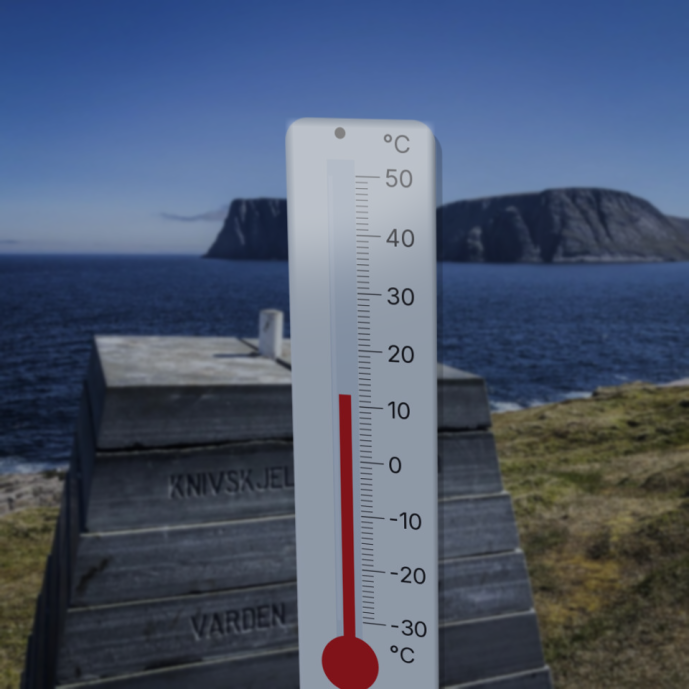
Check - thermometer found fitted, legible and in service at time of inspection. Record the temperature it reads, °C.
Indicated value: 12 °C
